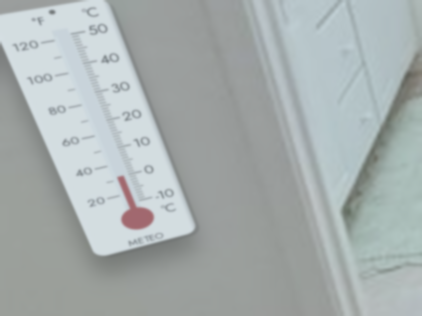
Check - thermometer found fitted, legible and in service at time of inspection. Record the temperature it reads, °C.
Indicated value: 0 °C
